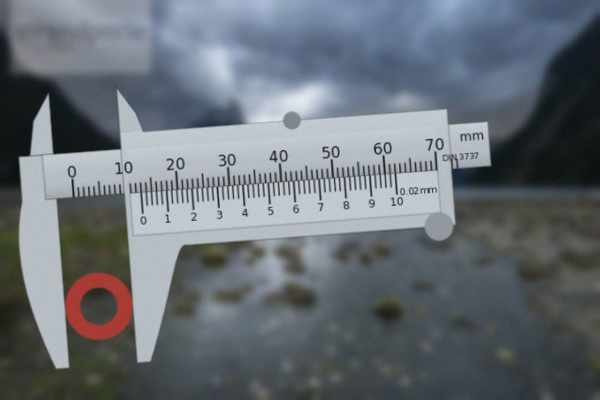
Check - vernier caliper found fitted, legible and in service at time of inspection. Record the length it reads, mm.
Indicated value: 13.0 mm
